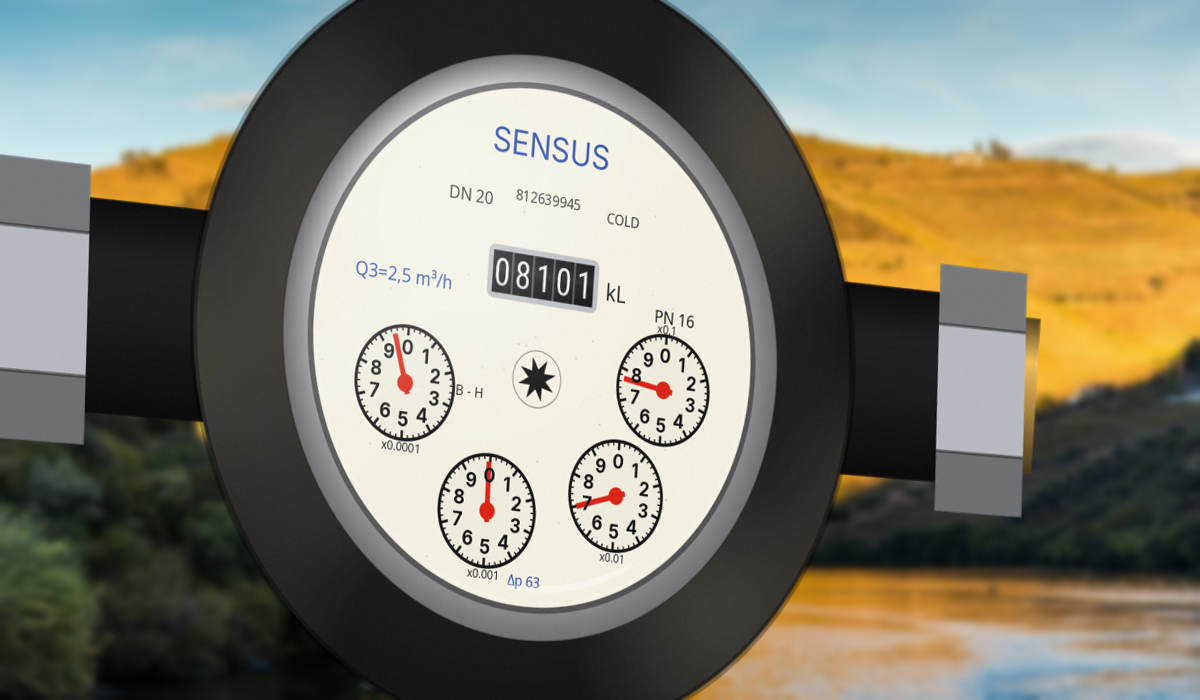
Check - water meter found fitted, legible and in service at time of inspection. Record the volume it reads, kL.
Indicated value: 8101.7699 kL
